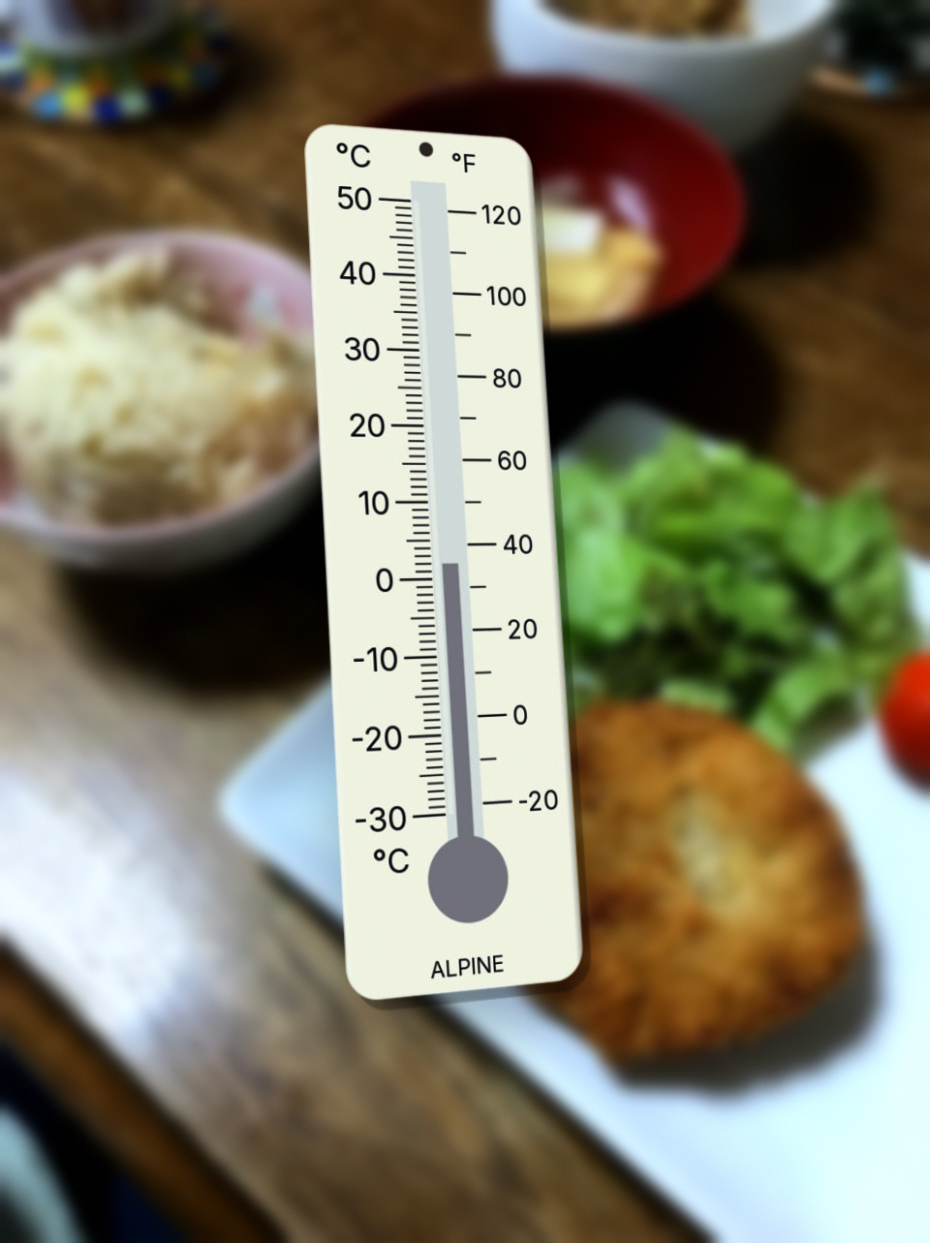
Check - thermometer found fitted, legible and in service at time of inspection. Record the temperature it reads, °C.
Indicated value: 2 °C
